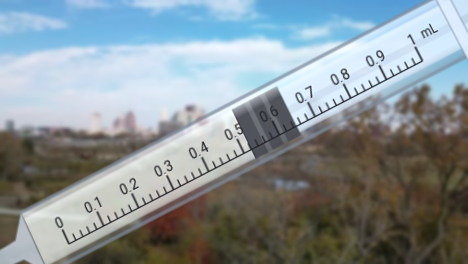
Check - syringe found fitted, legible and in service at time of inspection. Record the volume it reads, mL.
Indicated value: 0.52 mL
